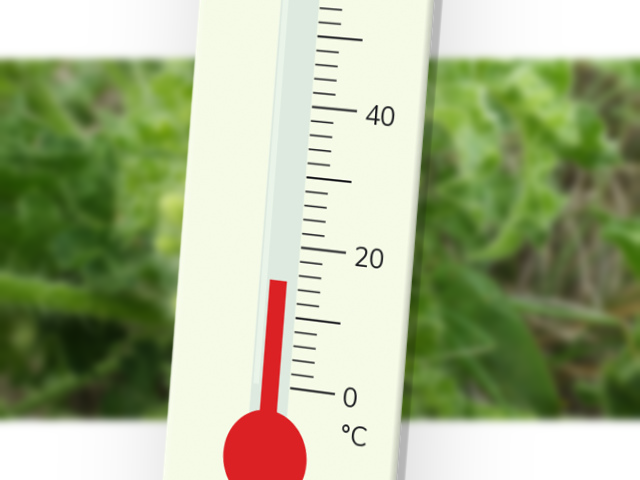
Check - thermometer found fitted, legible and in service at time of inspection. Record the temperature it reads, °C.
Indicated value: 15 °C
